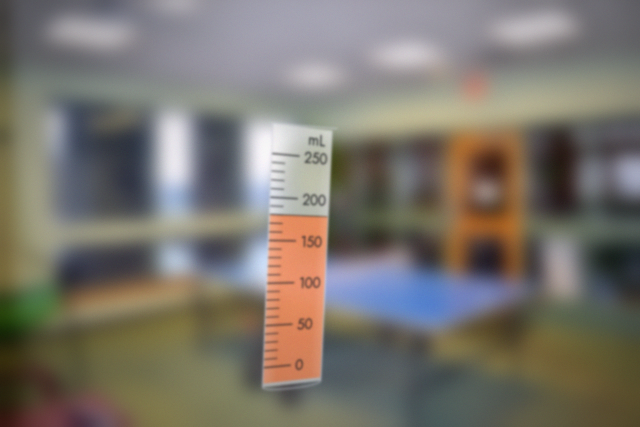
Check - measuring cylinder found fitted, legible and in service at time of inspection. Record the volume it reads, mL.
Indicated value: 180 mL
